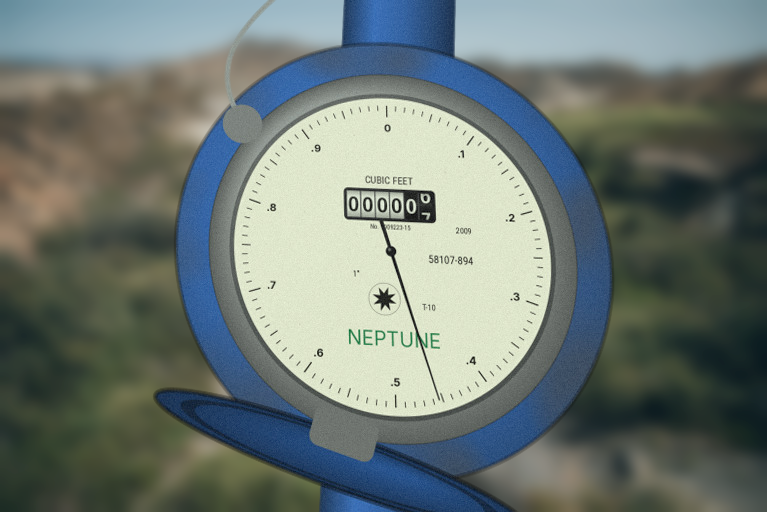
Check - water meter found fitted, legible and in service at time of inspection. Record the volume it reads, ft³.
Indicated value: 6.45 ft³
